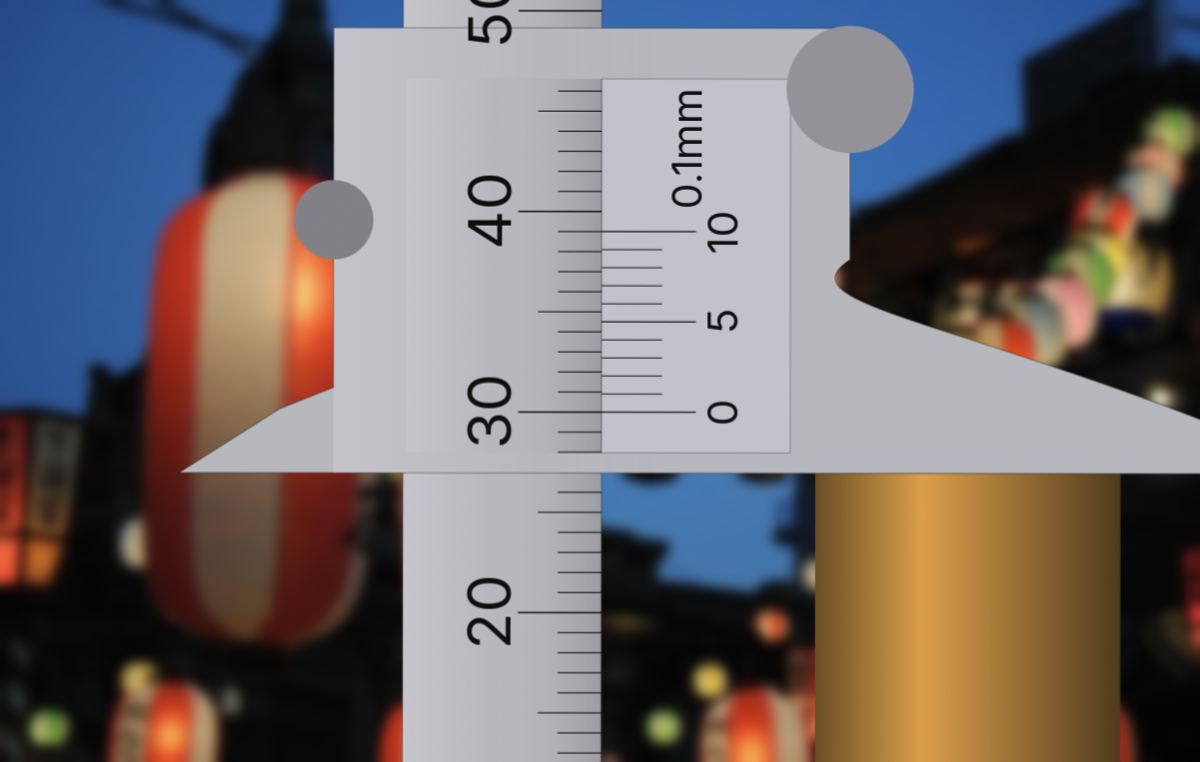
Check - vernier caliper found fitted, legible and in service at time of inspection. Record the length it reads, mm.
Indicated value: 30.0 mm
